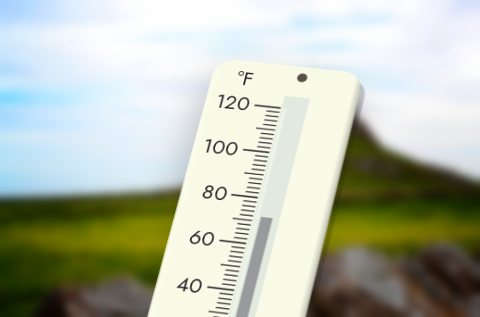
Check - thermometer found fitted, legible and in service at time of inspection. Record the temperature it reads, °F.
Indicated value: 72 °F
